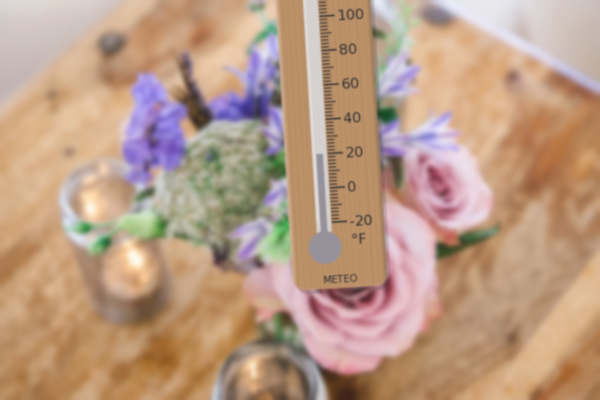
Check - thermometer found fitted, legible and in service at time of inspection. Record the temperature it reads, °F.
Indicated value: 20 °F
